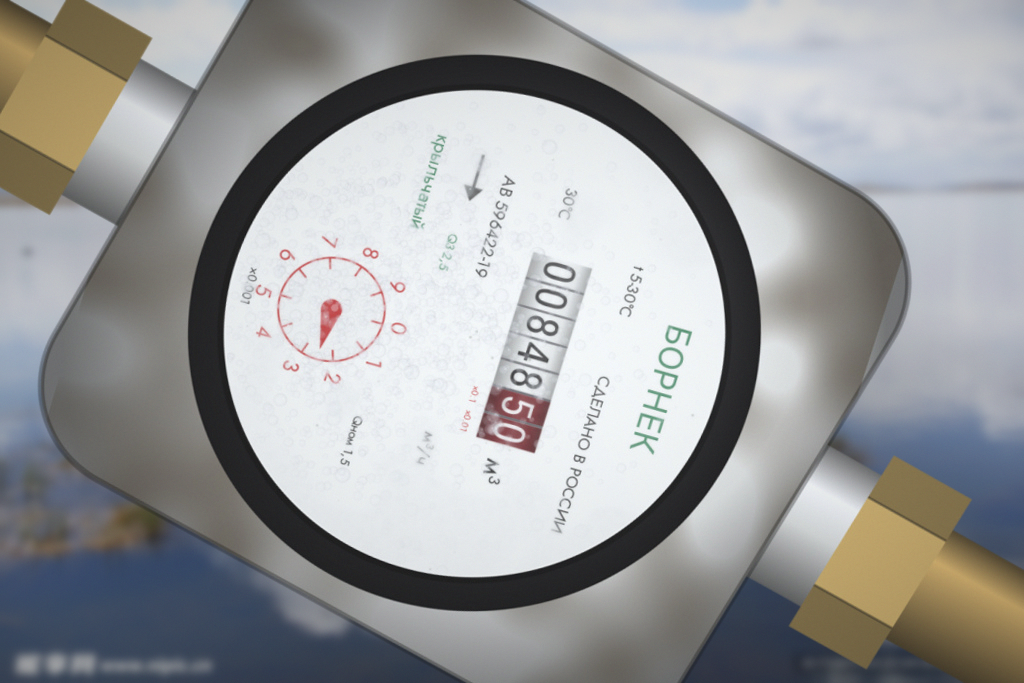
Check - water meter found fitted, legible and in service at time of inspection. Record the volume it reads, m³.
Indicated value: 848.502 m³
